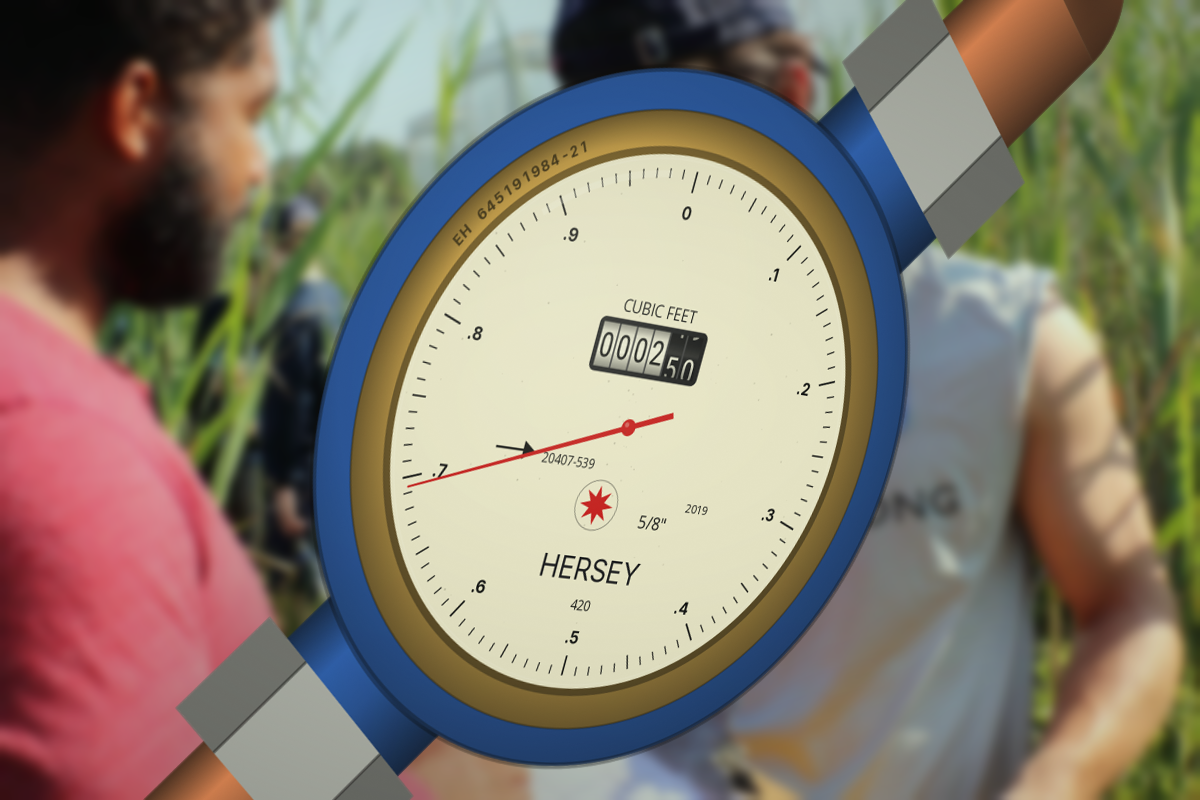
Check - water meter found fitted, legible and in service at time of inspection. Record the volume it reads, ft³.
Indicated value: 249.69 ft³
